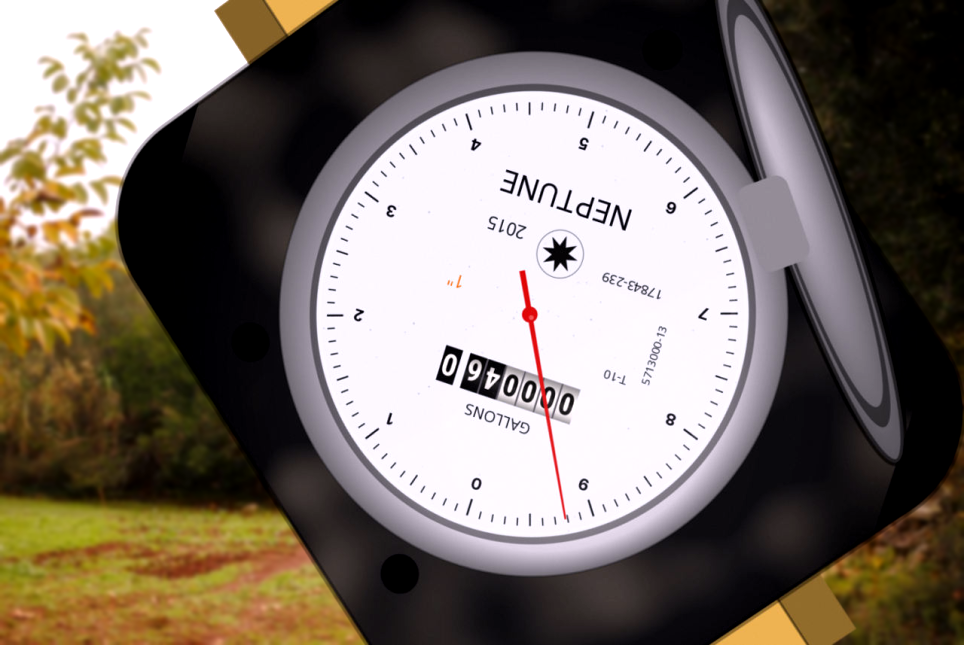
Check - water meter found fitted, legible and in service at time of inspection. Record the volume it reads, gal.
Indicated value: 459.2 gal
